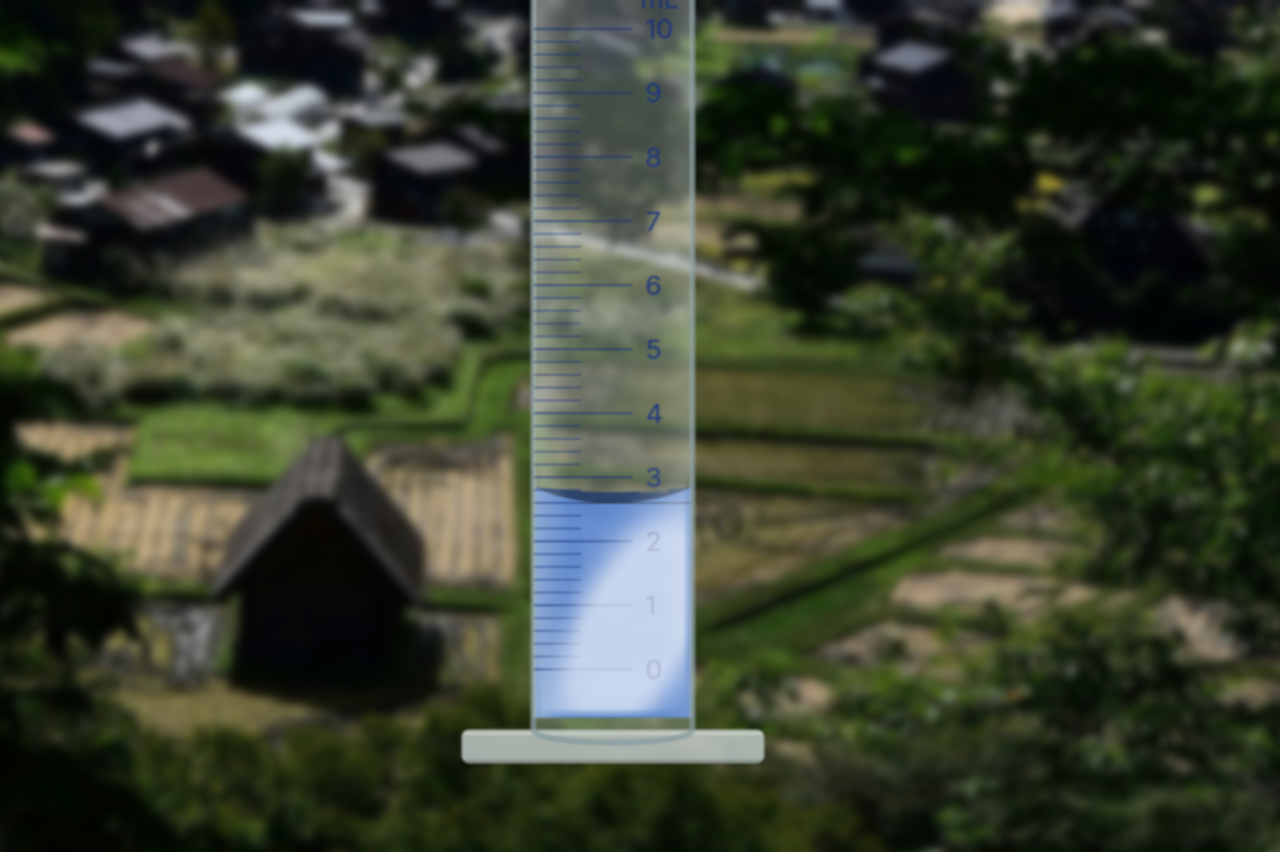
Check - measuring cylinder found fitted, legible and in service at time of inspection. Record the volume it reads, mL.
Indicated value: 2.6 mL
